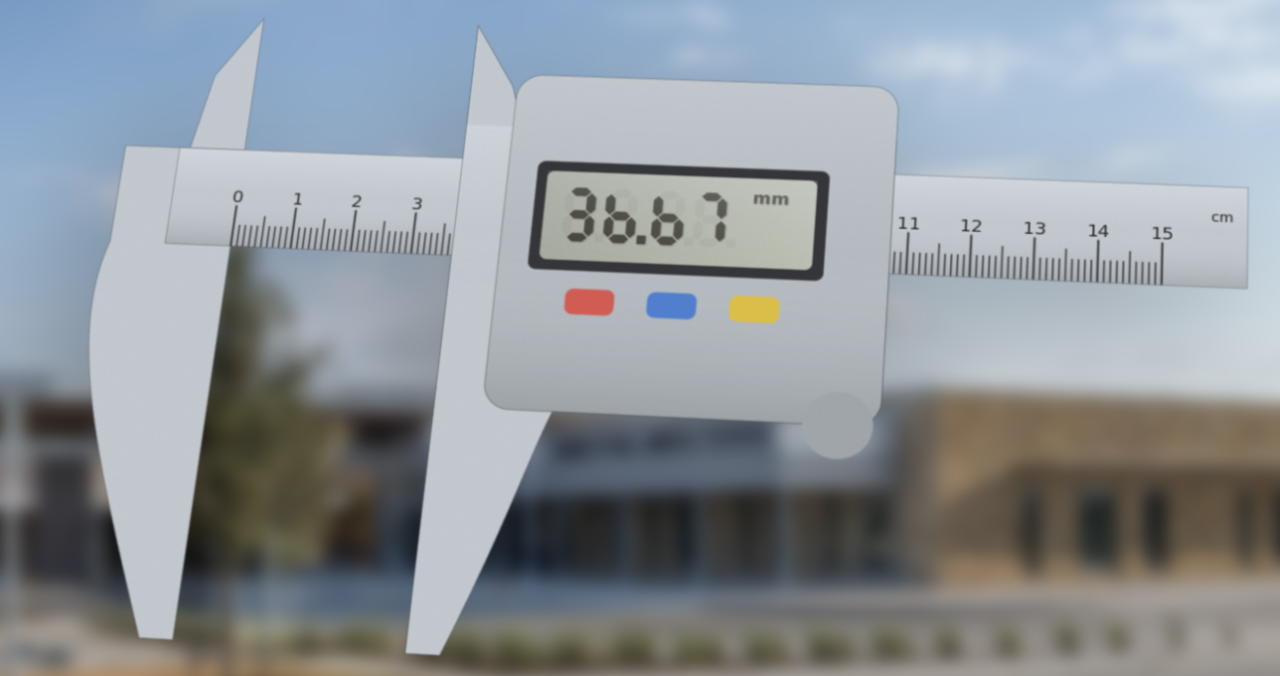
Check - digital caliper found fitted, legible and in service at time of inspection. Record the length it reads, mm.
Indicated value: 36.67 mm
